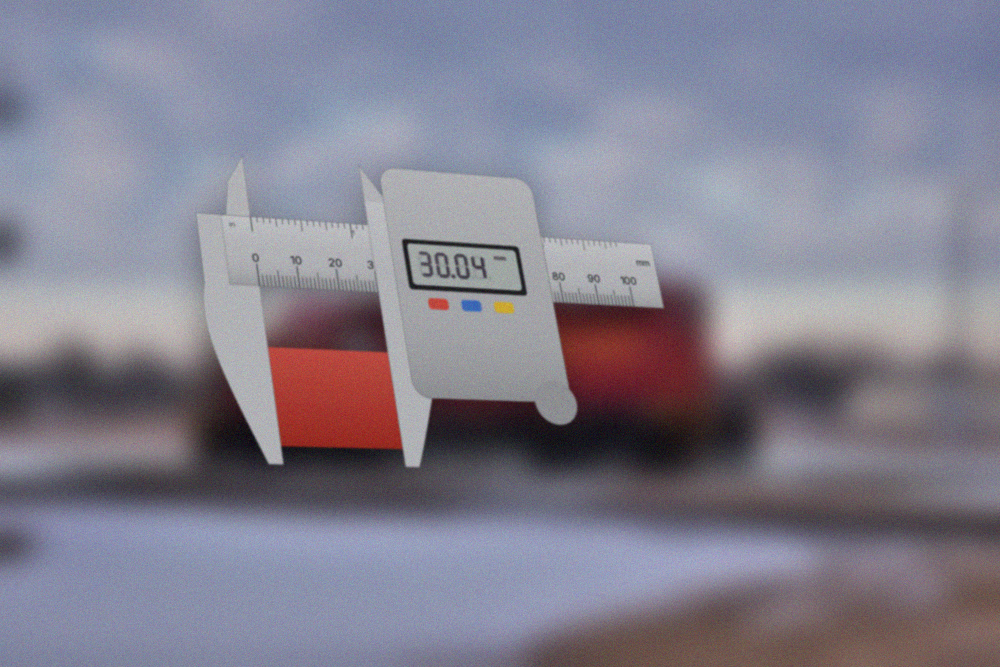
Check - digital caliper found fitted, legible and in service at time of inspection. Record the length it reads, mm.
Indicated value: 30.04 mm
